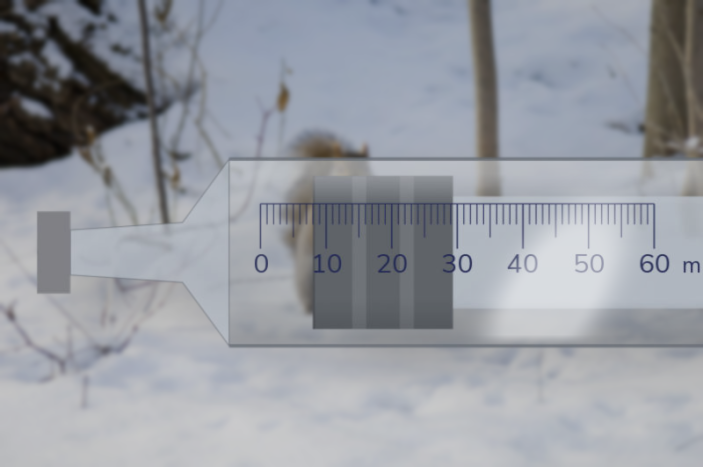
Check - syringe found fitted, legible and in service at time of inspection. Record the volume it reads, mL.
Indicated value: 8 mL
